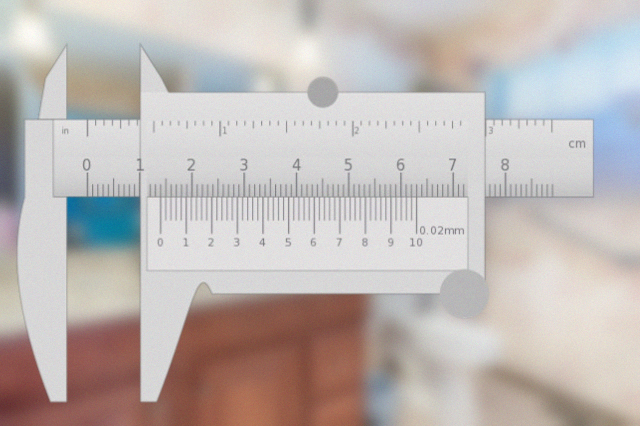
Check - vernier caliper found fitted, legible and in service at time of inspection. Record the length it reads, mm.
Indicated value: 14.0 mm
